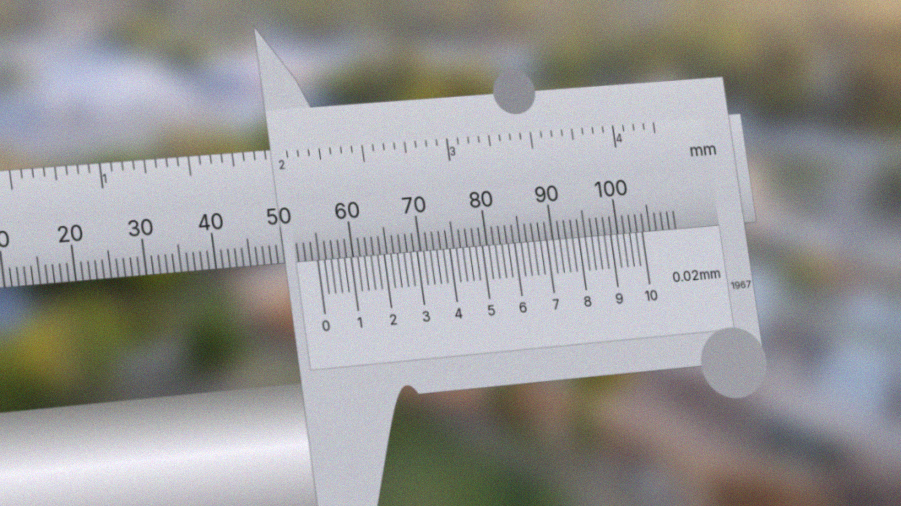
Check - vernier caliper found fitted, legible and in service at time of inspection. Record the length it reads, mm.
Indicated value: 54.8 mm
